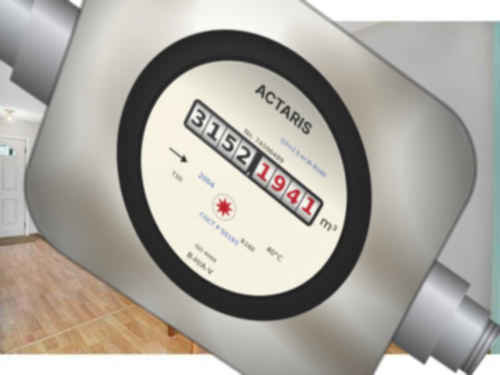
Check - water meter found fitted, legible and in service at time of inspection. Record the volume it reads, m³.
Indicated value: 3152.1941 m³
